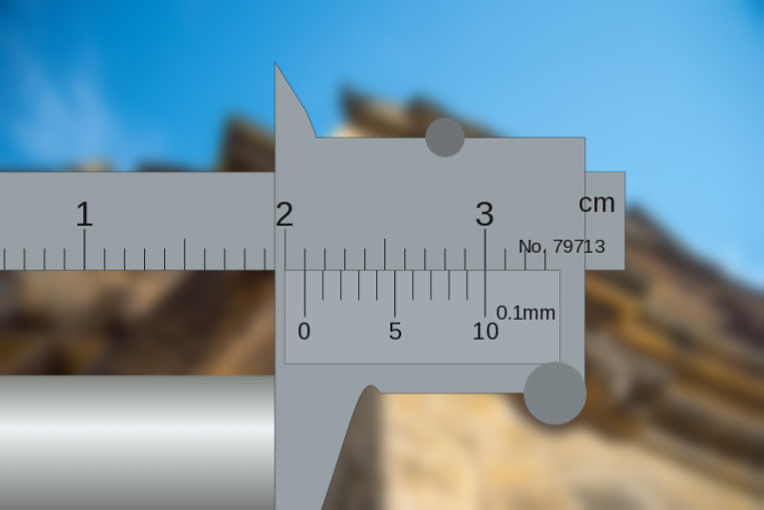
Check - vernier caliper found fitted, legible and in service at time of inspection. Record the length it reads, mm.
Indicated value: 21.0 mm
